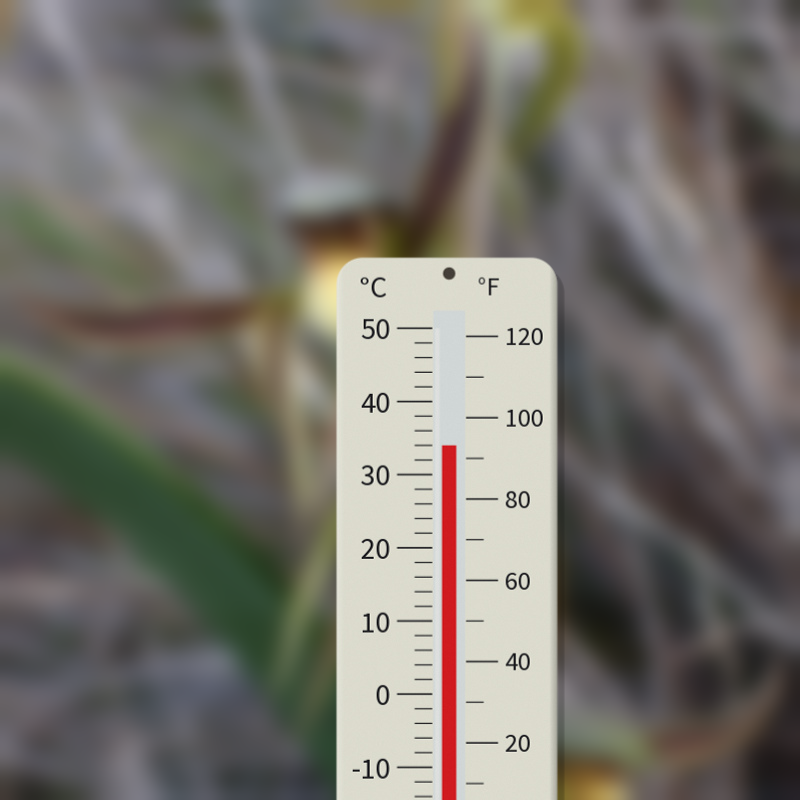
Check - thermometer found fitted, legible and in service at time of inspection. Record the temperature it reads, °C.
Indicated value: 34 °C
